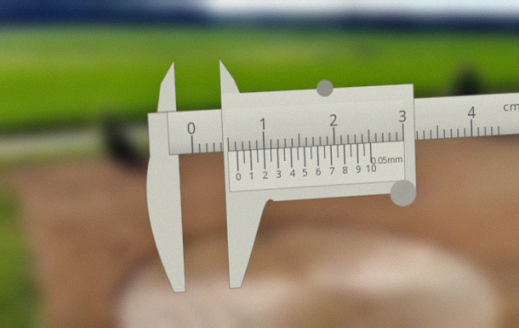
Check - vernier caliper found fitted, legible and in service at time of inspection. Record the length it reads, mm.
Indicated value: 6.2 mm
